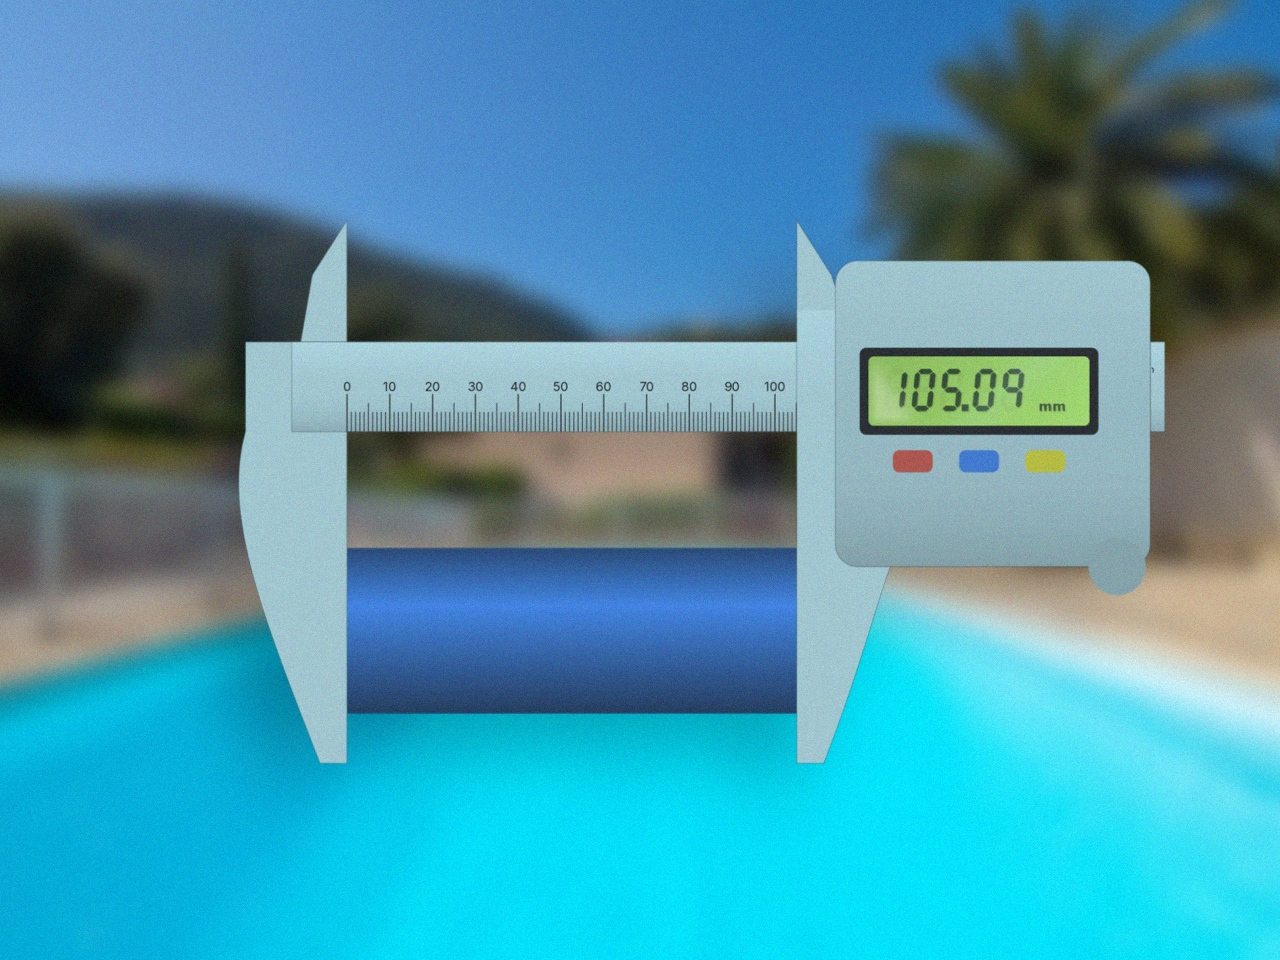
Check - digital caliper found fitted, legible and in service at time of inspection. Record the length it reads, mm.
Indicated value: 105.09 mm
